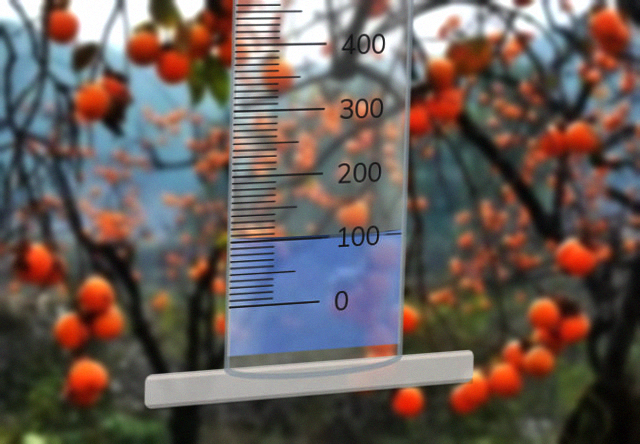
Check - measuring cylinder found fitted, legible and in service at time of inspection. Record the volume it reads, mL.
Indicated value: 100 mL
